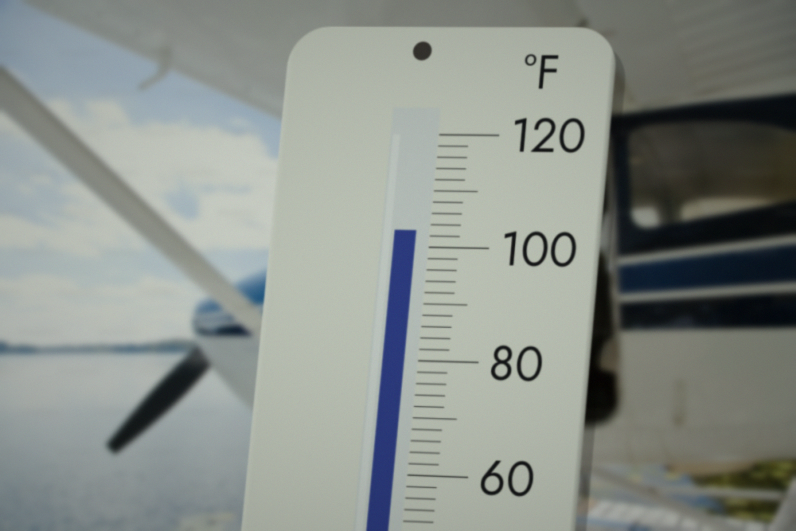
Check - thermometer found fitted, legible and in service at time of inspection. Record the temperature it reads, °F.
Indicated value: 103 °F
